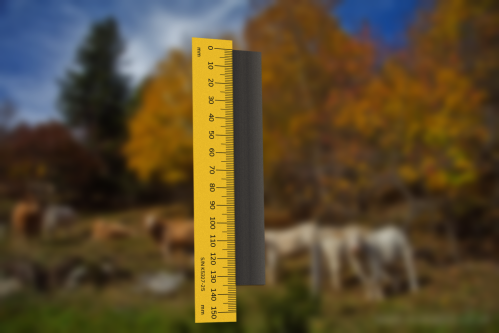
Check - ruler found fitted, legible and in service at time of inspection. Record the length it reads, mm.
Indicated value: 135 mm
